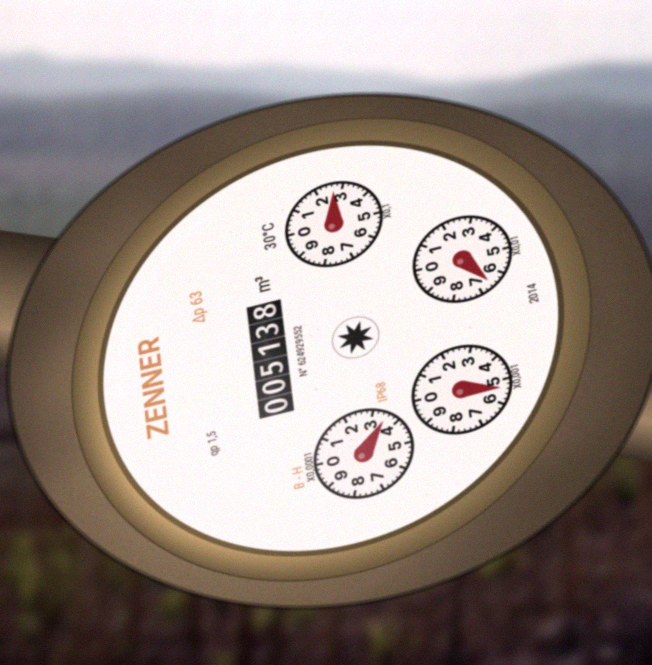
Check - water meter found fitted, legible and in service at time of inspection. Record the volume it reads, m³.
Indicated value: 5138.2653 m³
